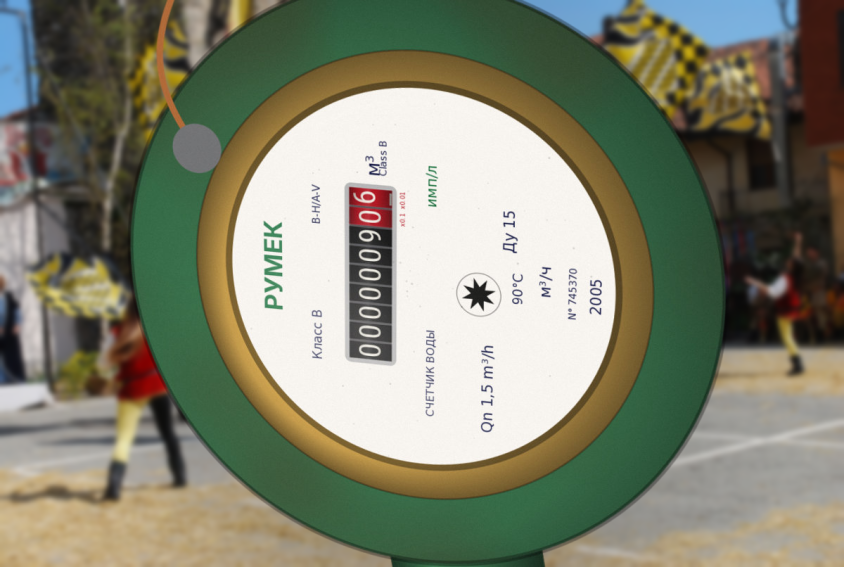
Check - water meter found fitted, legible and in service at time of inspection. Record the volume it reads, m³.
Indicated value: 9.06 m³
